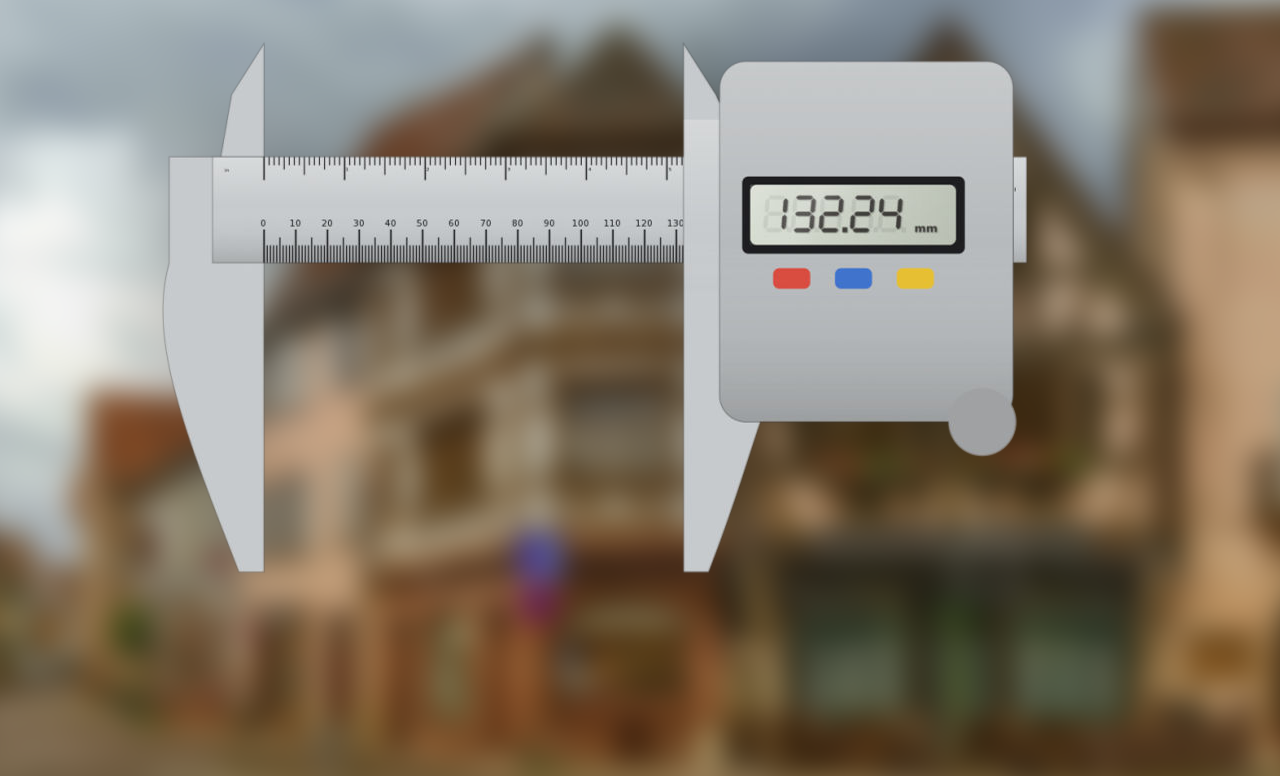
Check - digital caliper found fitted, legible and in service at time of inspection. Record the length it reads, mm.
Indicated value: 132.24 mm
